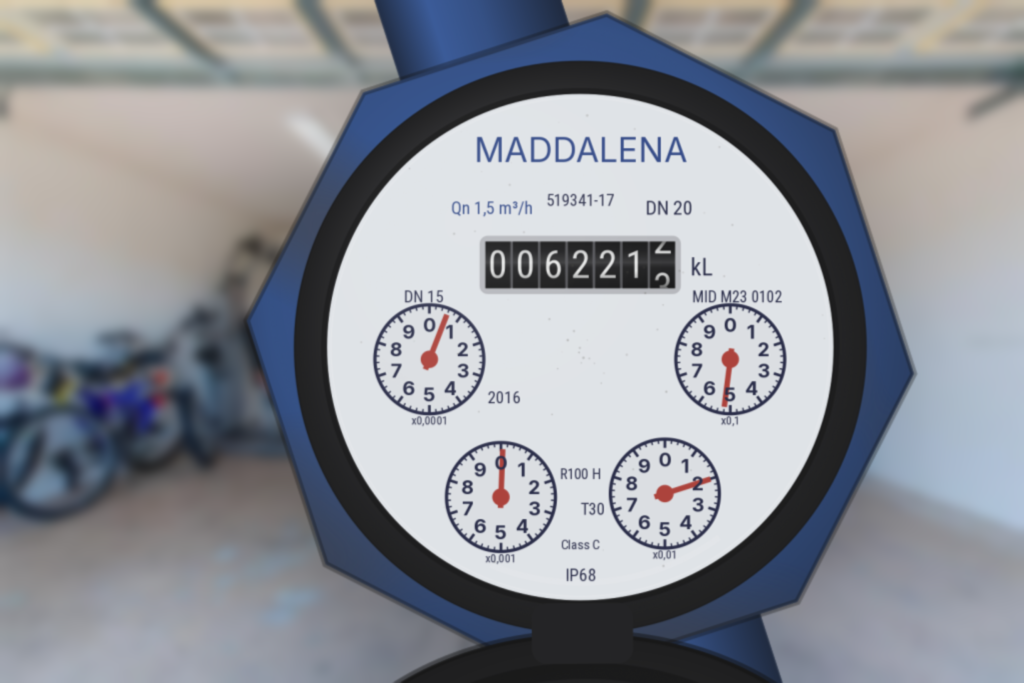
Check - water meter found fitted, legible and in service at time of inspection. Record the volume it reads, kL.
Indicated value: 62212.5200 kL
